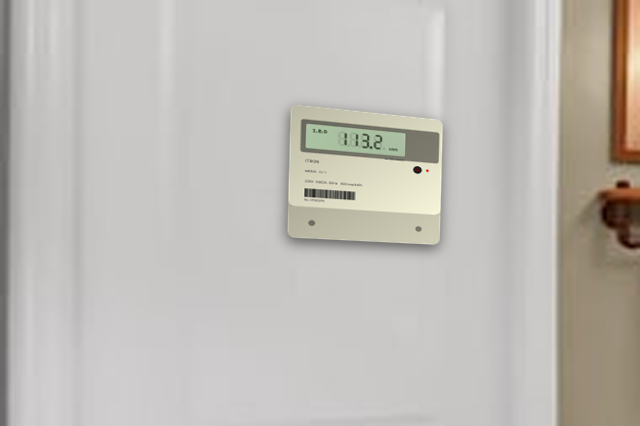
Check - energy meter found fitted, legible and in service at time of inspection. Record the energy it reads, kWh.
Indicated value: 113.2 kWh
